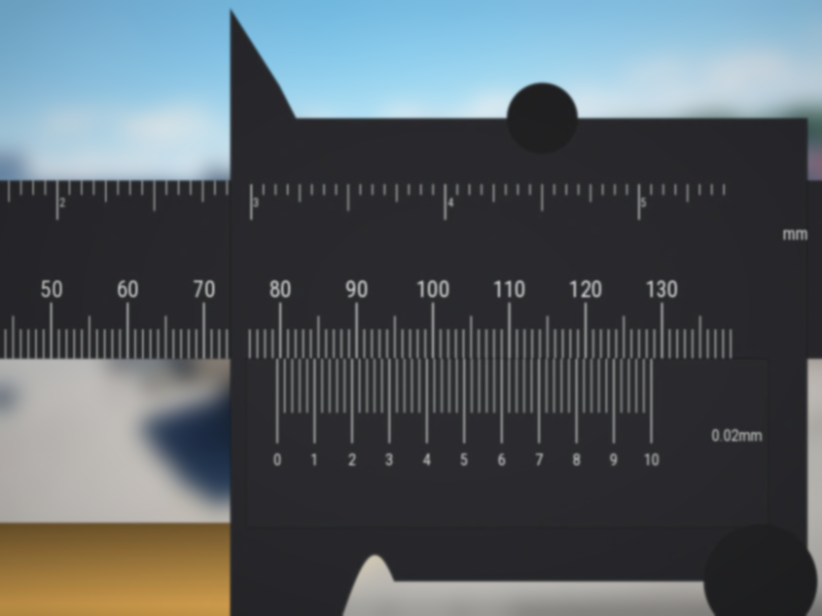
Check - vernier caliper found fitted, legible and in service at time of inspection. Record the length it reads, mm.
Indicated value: 79.6 mm
